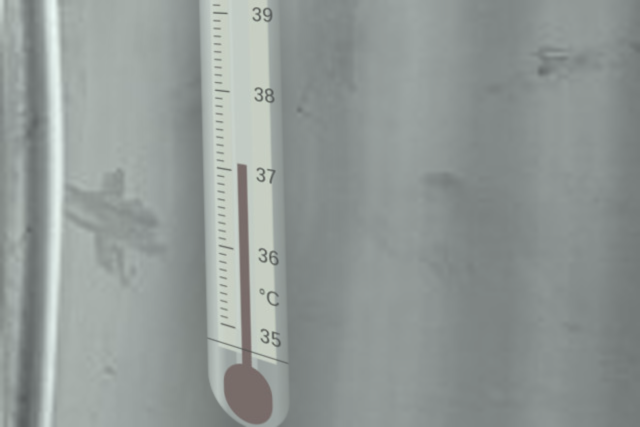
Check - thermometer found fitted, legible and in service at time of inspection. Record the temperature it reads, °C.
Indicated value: 37.1 °C
